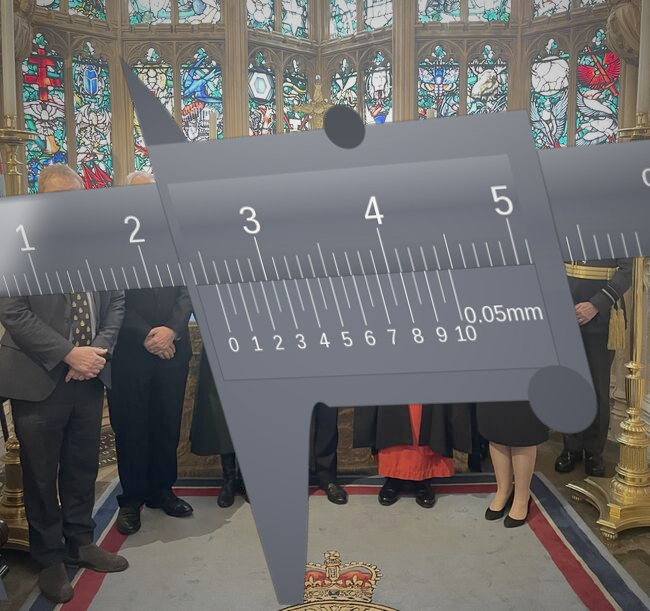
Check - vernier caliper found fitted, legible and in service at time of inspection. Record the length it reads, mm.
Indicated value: 25.7 mm
